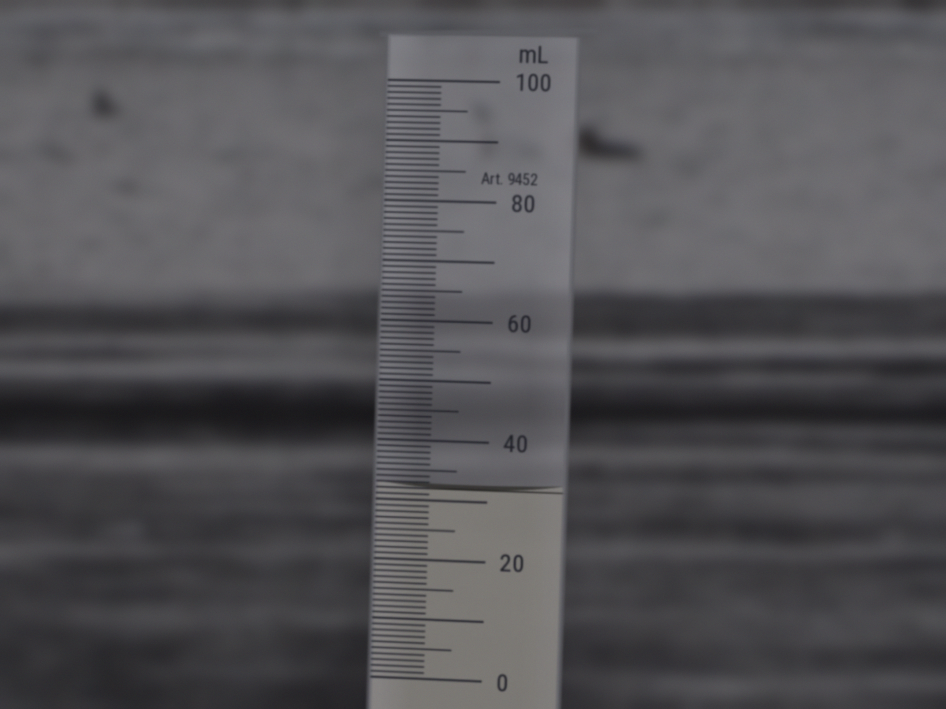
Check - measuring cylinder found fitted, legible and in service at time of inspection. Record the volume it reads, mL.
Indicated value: 32 mL
